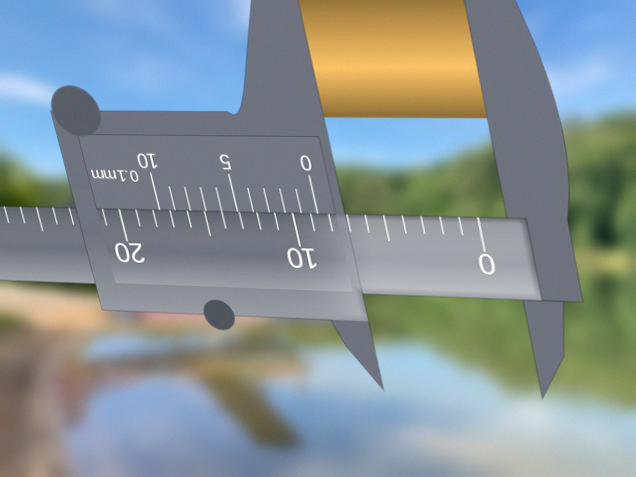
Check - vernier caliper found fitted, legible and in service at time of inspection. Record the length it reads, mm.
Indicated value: 8.6 mm
